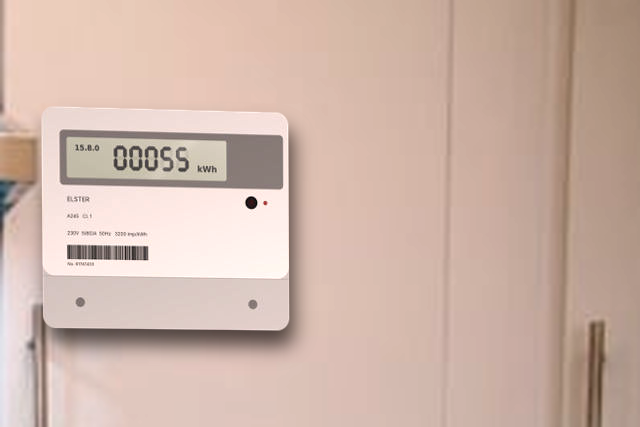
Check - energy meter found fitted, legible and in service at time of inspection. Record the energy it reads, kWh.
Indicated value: 55 kWh
